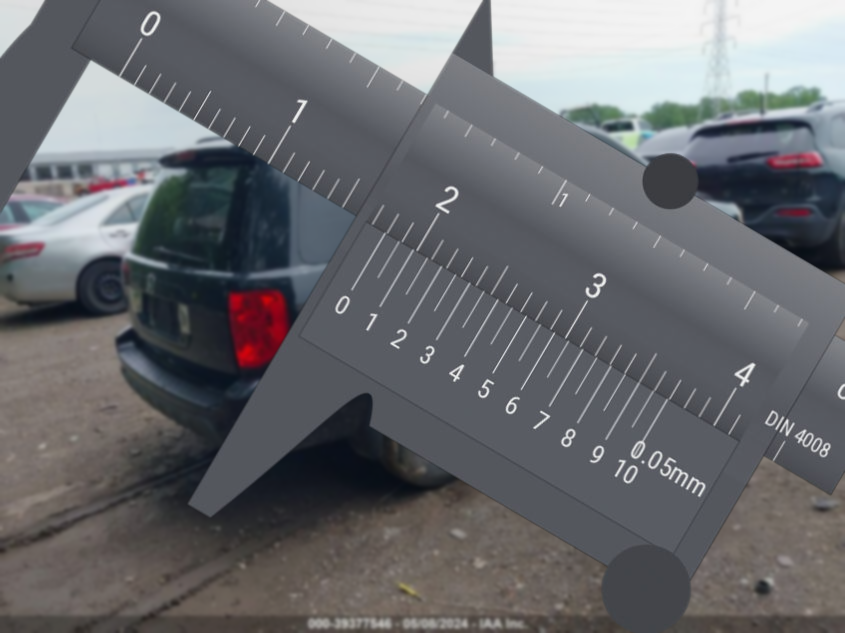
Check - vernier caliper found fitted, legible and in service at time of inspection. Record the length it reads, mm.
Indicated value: 17.9 mm
